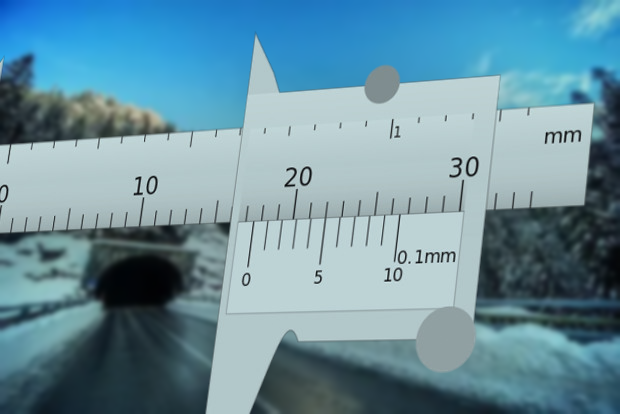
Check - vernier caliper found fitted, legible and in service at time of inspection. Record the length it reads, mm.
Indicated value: 17.5 mm
